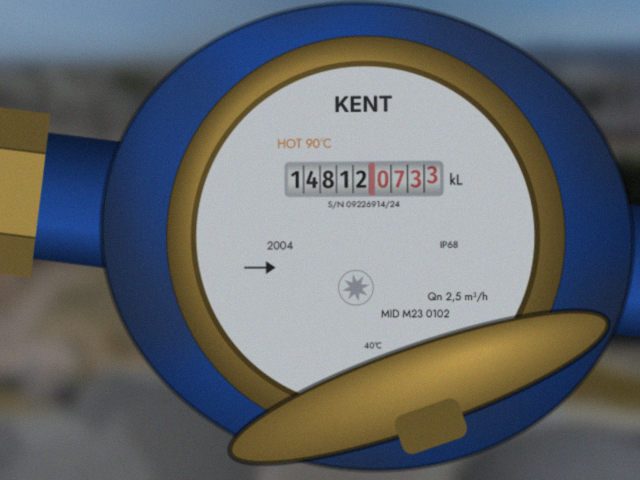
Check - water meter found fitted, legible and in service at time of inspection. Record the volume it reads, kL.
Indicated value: 14812.0733 kL
